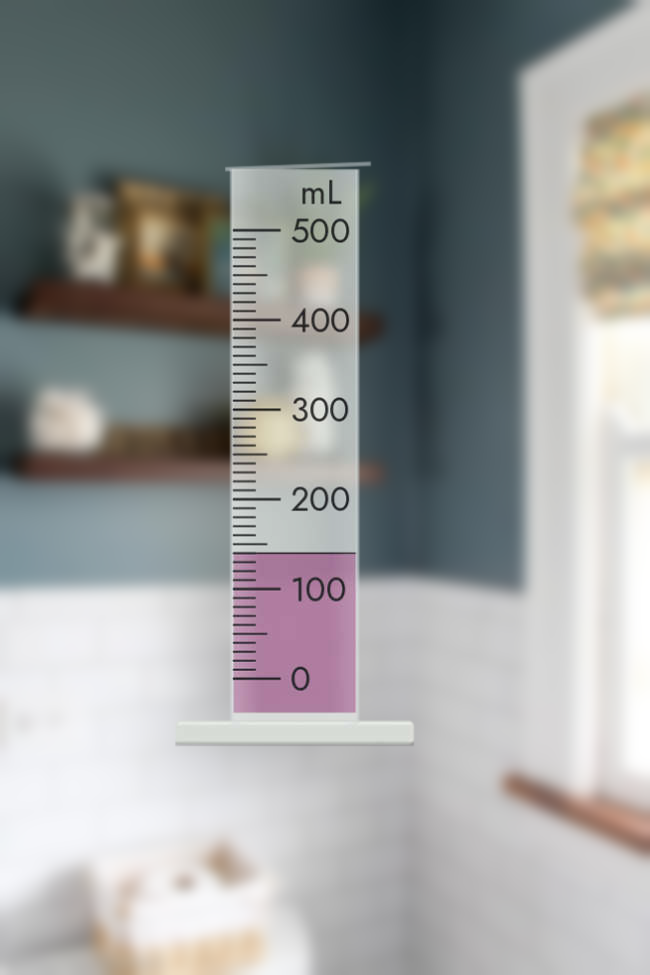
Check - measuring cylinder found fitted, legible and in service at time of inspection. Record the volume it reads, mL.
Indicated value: 140 mL
